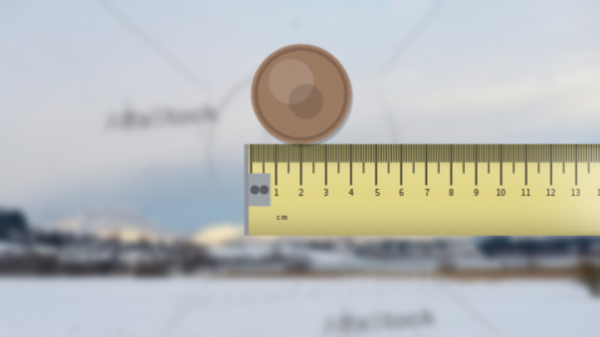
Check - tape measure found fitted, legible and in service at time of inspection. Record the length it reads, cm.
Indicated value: 4 cm
